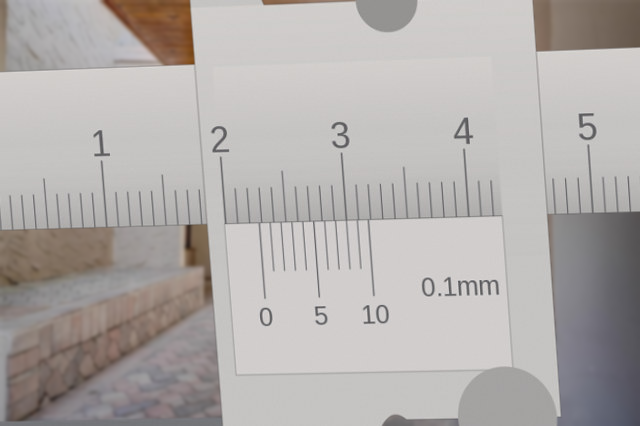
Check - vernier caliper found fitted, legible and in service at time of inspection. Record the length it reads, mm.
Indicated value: 22.8 mm
